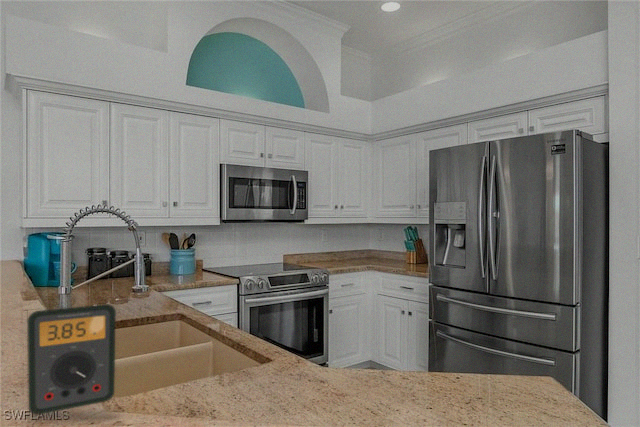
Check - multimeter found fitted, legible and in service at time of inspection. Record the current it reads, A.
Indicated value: 3.85 A
